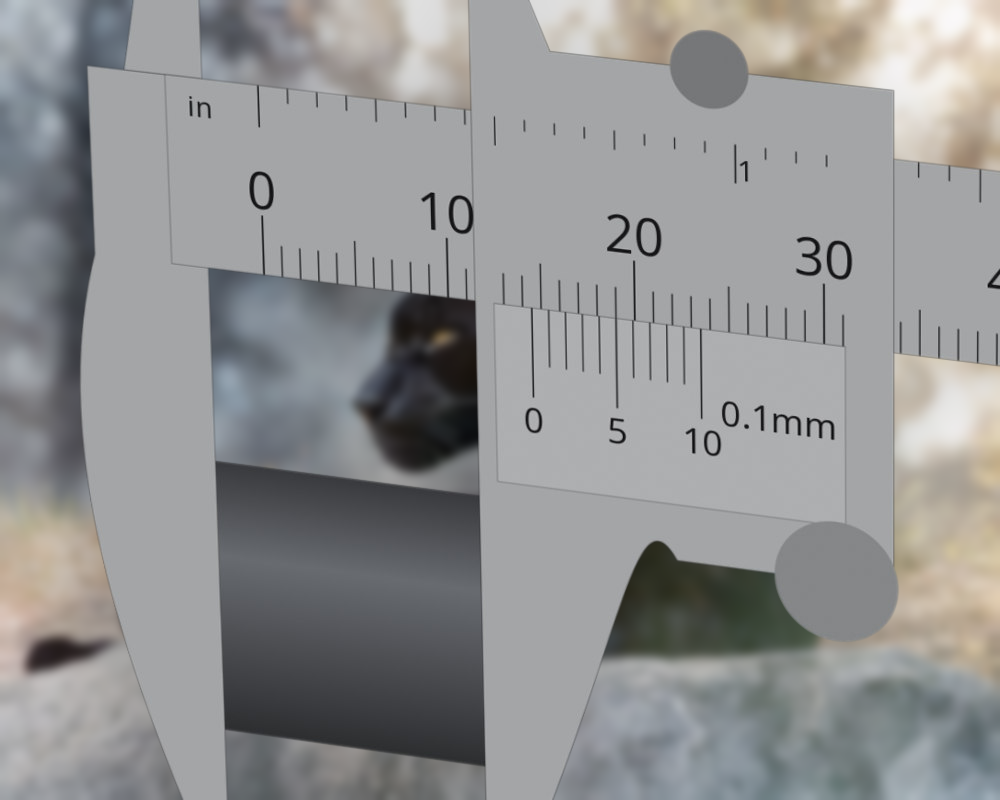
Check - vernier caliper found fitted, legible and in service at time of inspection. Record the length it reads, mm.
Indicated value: 14.5 mm
